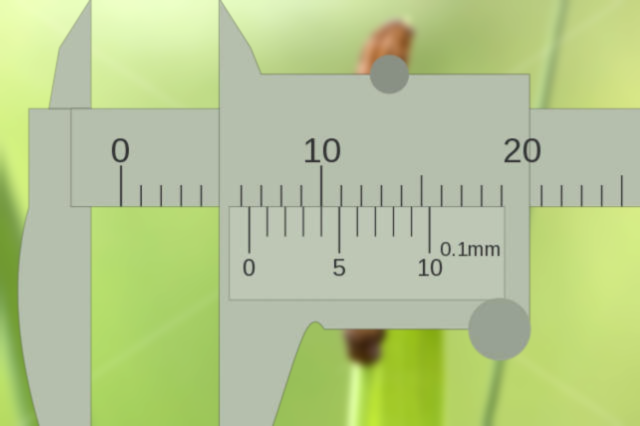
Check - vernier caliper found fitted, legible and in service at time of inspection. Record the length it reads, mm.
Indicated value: 6.4 mm
